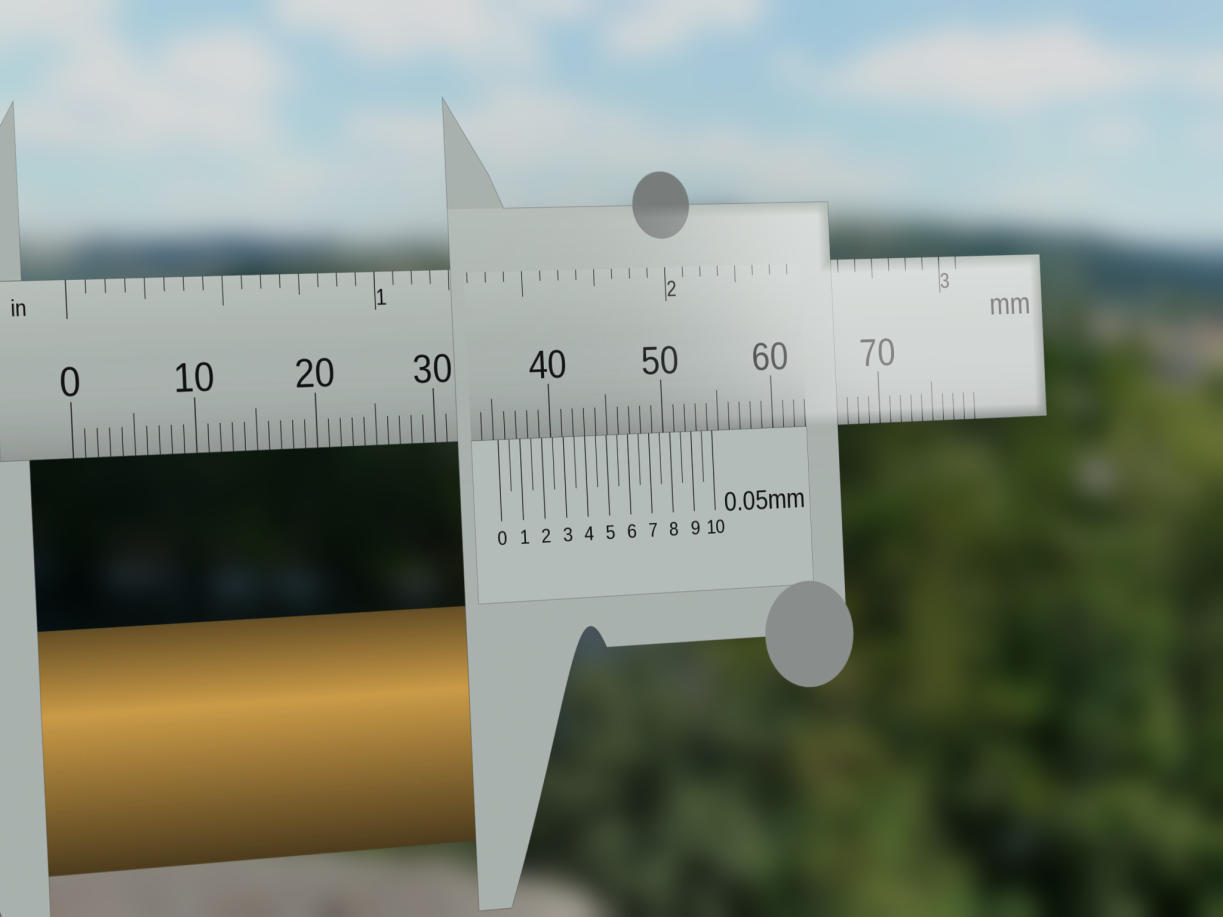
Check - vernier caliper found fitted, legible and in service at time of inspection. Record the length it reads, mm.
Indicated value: 35.4 mm
